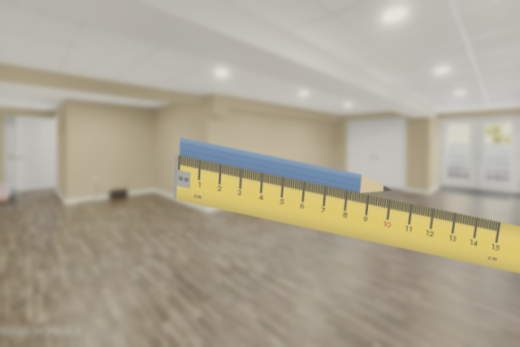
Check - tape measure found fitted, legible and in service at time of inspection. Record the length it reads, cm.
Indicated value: 10 cm
